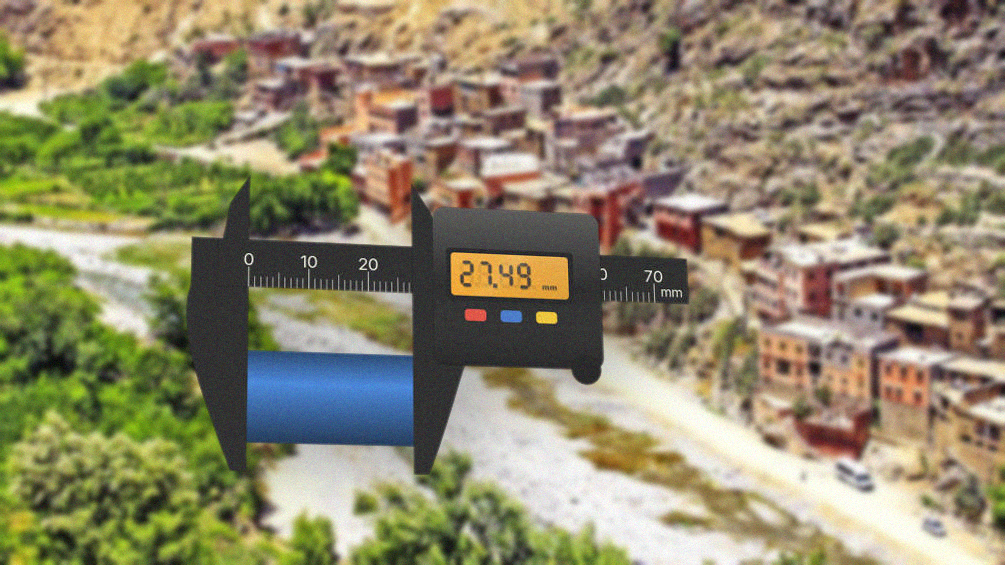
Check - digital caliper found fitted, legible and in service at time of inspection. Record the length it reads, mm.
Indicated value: 27.49 mm
